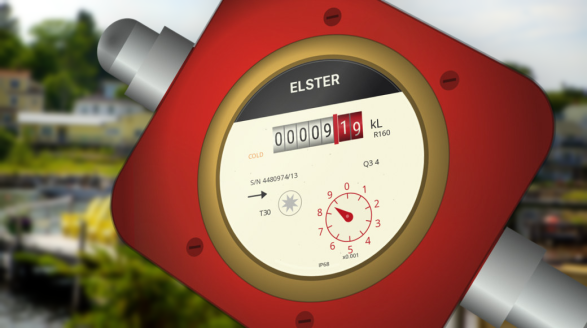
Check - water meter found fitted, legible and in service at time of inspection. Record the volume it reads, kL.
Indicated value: 9.188 kL
